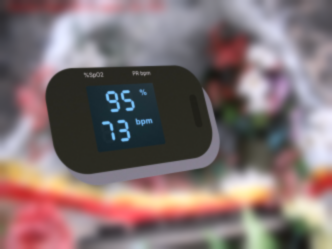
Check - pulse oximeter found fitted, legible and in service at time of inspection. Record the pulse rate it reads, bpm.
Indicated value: 73 bpm
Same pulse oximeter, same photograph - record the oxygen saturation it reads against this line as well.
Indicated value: 95 %
